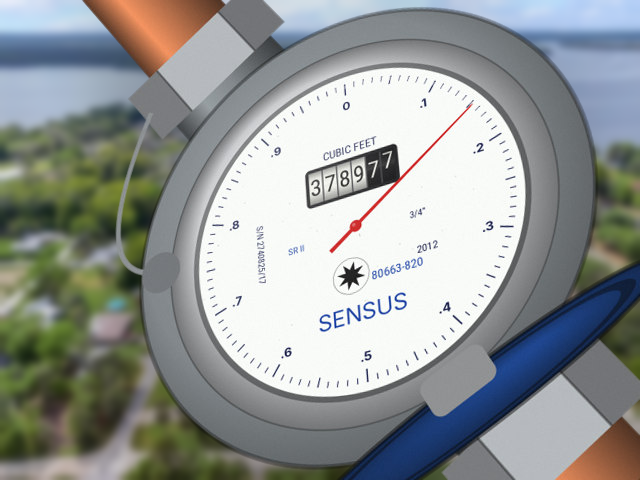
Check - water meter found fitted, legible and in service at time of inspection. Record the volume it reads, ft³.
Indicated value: 378977.15 ft³
